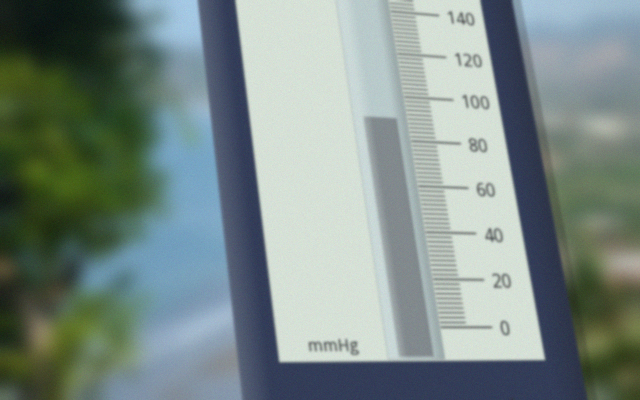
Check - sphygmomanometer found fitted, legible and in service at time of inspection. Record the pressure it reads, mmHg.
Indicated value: 90 mmHg
